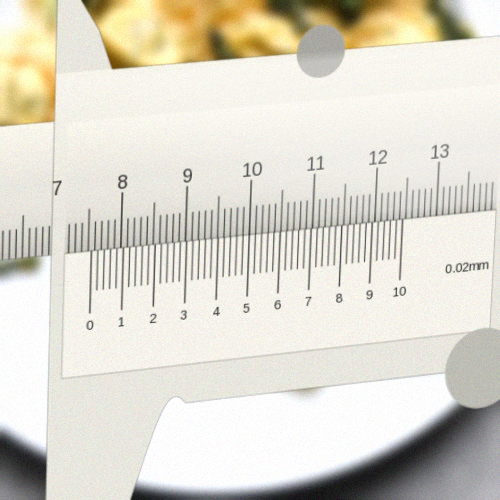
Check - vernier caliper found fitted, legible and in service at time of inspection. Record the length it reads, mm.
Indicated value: 75.5 mm
